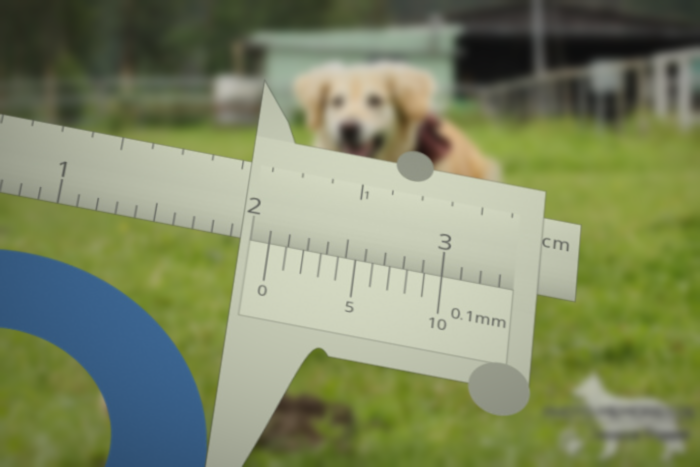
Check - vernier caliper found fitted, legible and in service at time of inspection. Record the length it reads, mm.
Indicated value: 21.0 mm
